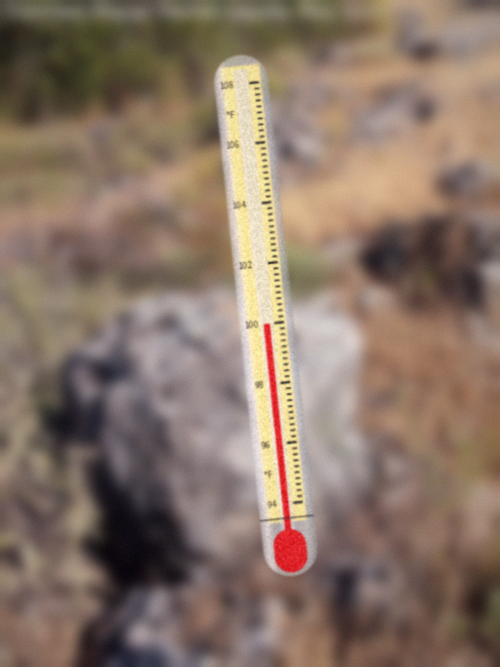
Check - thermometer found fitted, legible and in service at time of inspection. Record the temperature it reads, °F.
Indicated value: 100 °F
